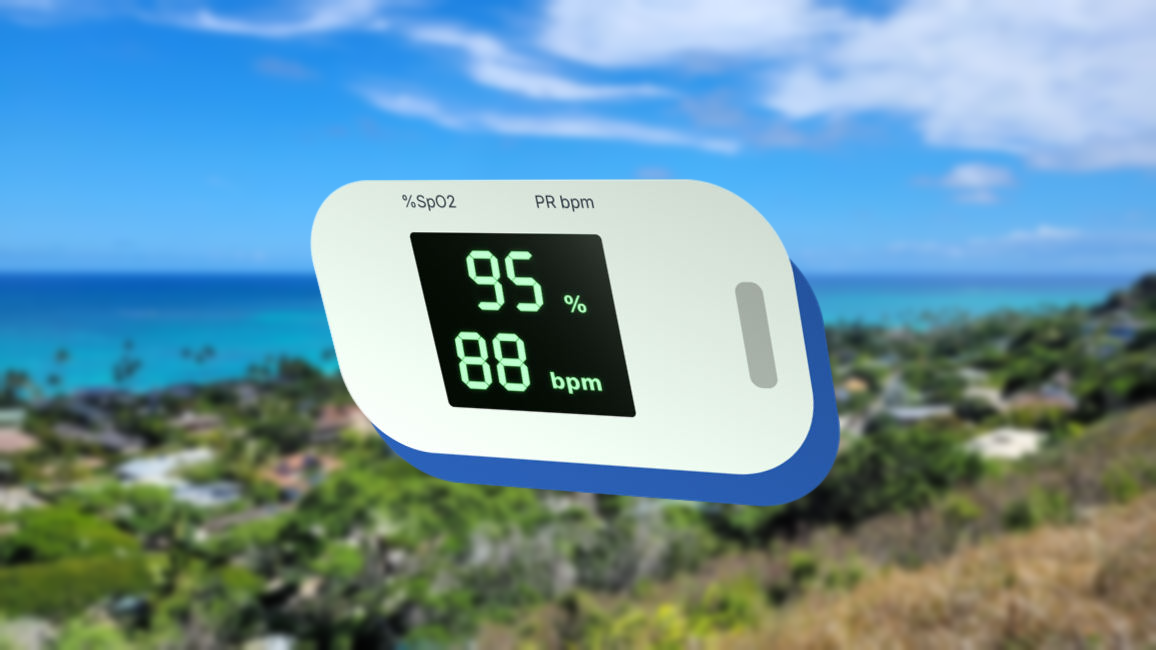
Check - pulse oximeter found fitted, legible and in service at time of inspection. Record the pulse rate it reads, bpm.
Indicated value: 88 bpm
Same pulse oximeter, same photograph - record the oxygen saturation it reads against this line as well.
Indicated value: 95 %
